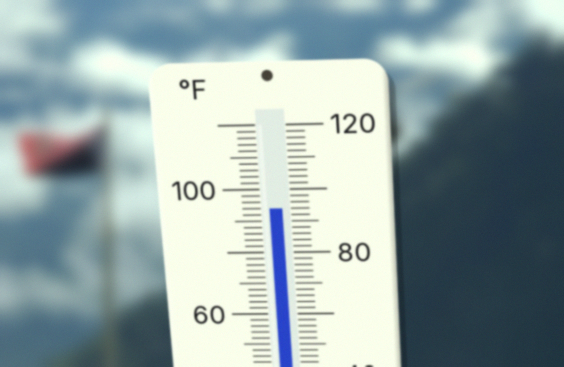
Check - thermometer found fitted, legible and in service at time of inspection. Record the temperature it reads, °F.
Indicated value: 94 °F
